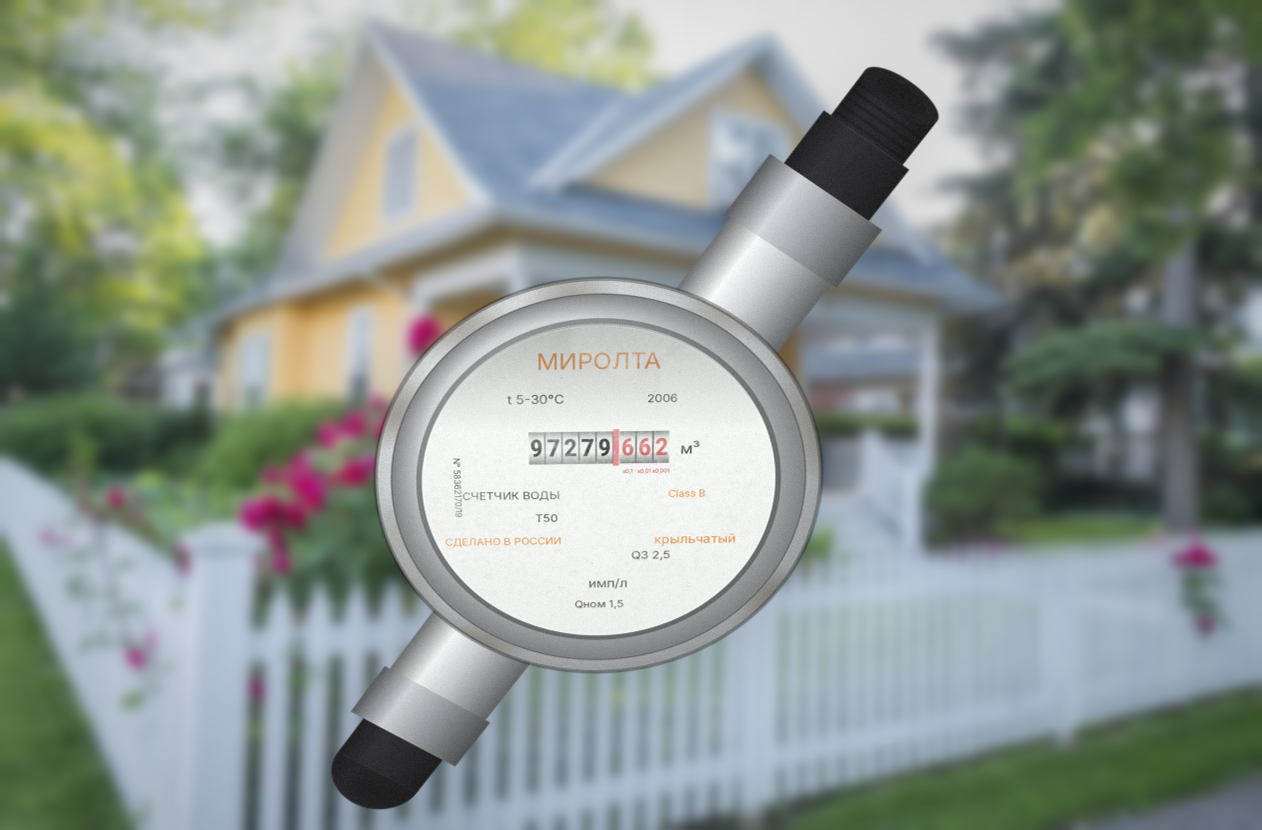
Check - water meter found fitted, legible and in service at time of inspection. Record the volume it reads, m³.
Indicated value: 97279.662 m³
